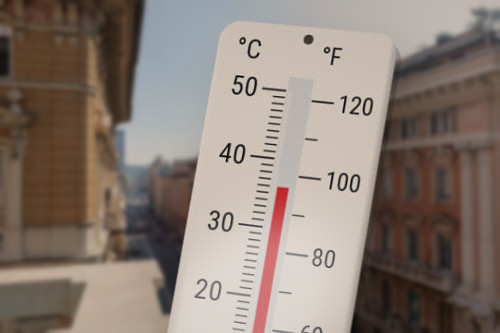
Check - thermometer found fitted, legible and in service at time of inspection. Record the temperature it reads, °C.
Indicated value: 36 °C
